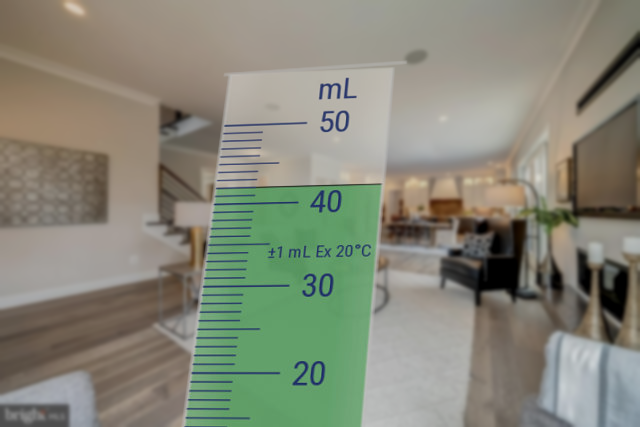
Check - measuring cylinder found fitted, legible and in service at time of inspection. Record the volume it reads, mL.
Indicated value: 42 mL
